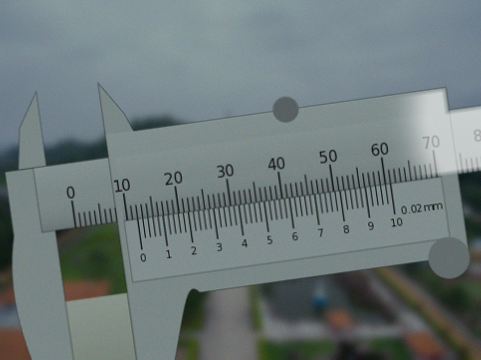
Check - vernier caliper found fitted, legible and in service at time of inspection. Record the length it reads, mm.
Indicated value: 12.0 mm
